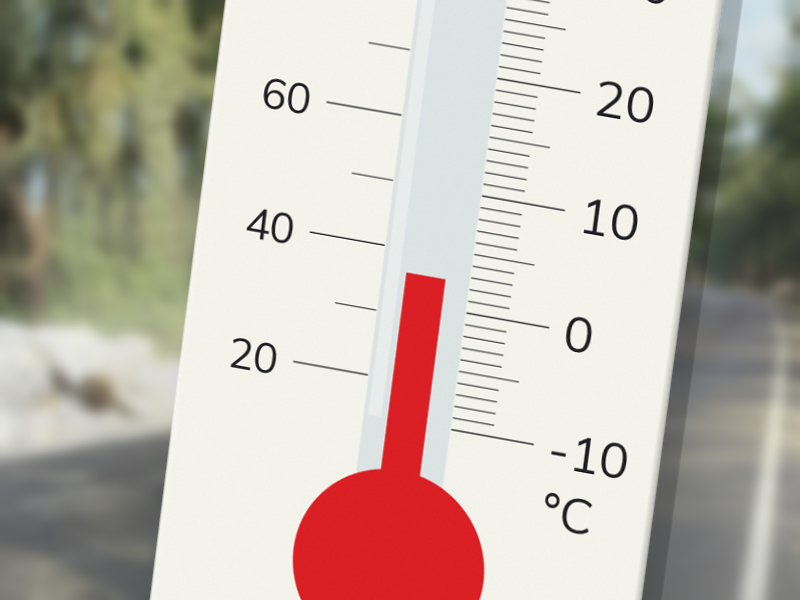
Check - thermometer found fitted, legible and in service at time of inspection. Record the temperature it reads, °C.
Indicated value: 2.5 °C
